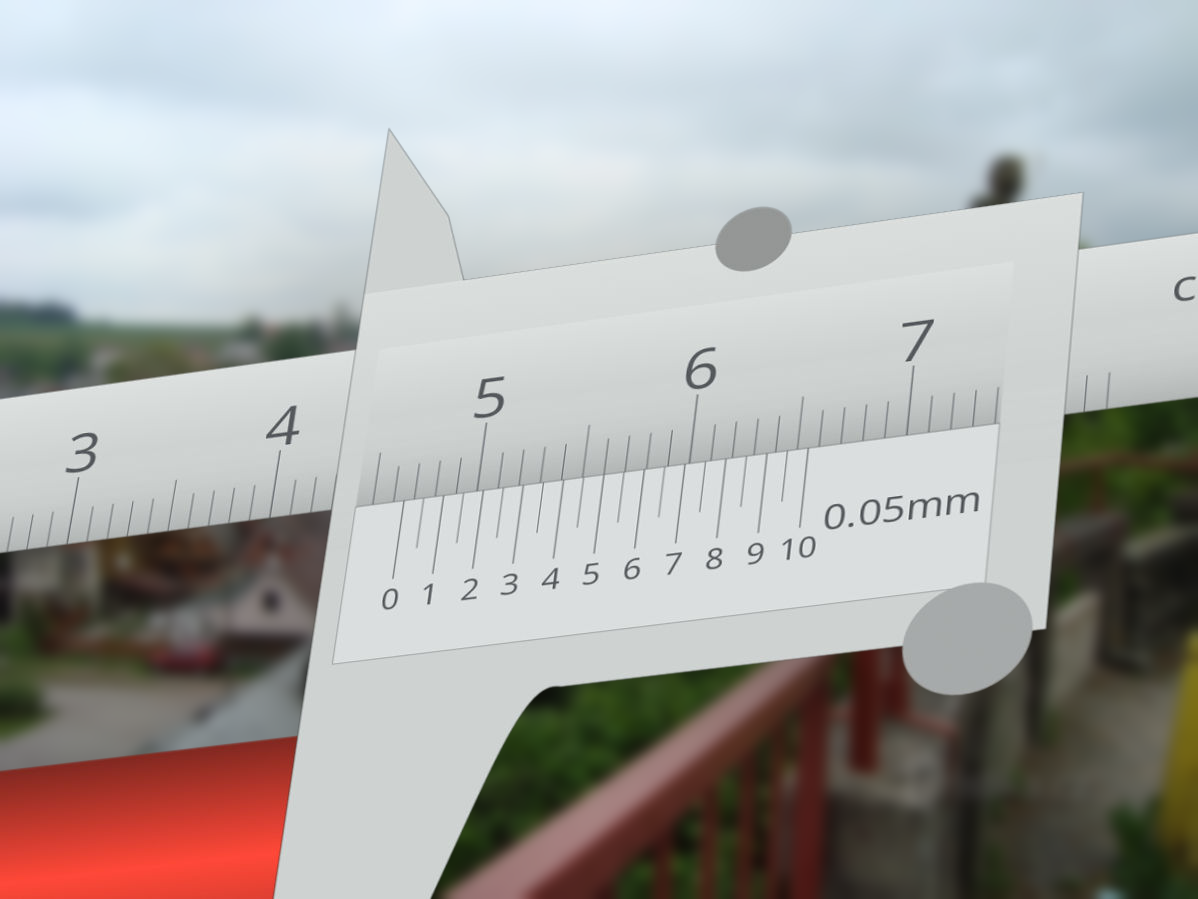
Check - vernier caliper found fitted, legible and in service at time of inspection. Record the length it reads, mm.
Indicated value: 46.5 mm
